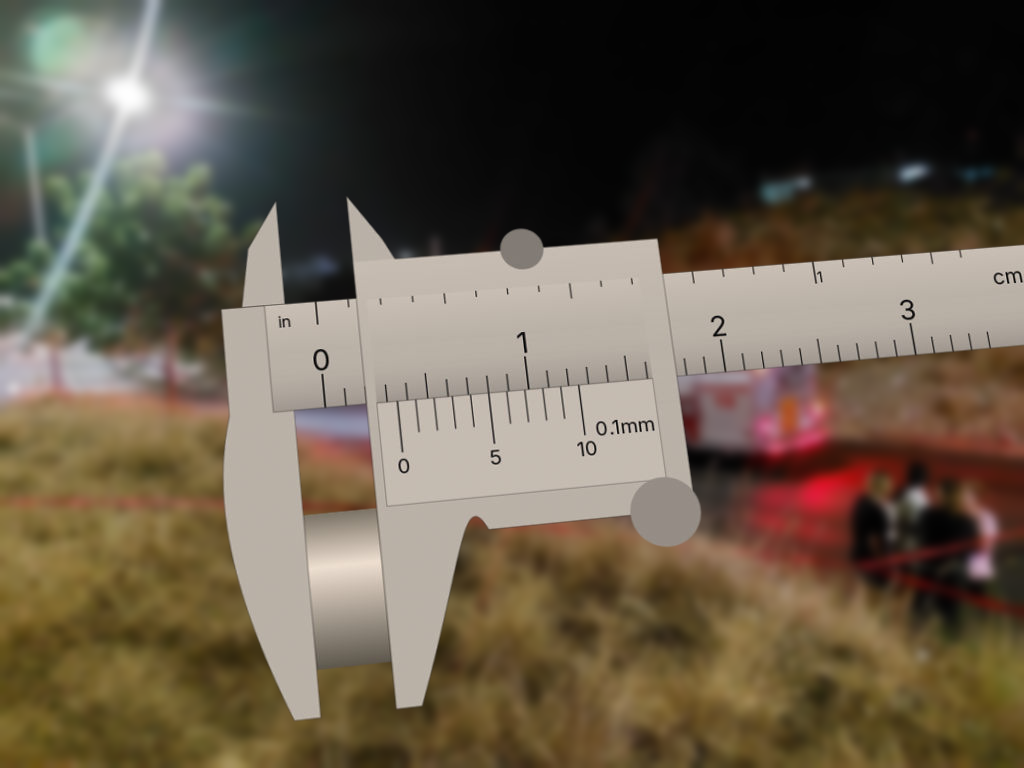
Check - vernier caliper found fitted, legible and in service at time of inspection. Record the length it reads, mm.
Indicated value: 3.5 mm
